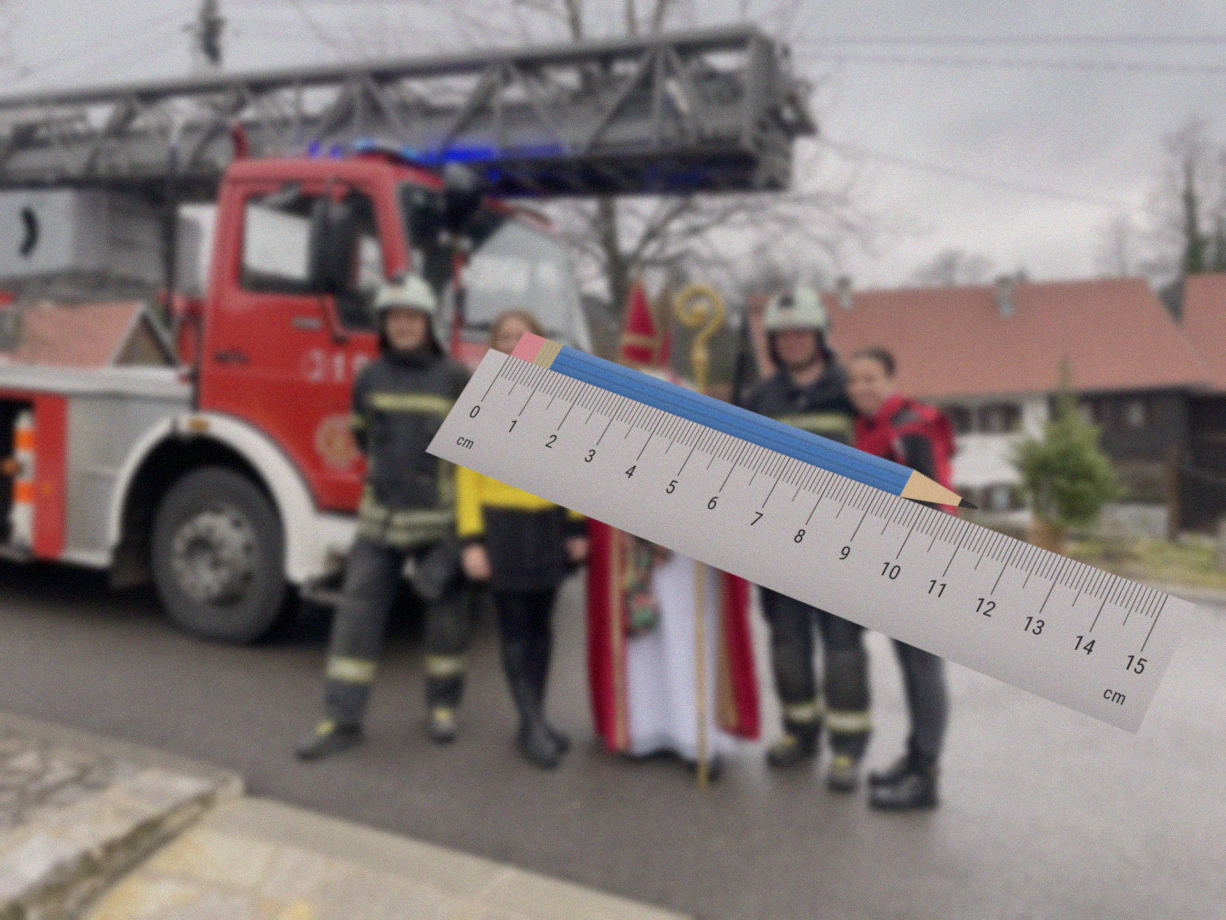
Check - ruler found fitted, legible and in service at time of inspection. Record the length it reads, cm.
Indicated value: 11 cm
